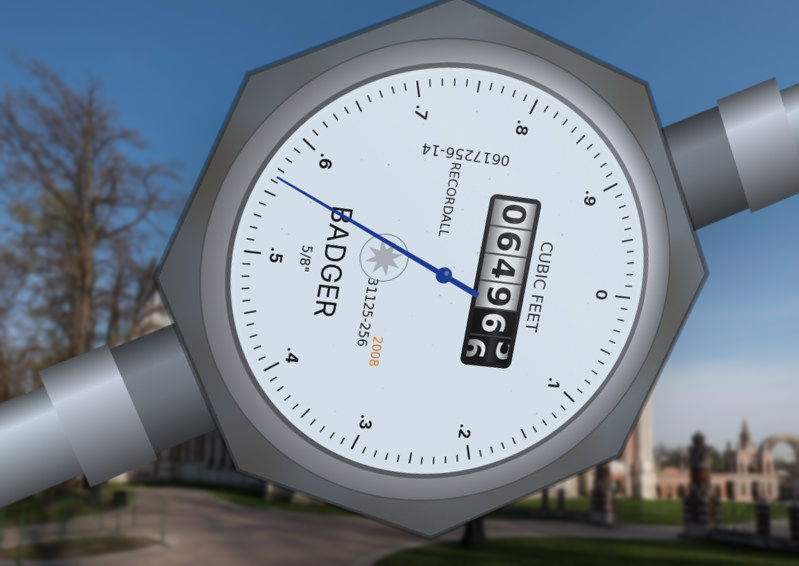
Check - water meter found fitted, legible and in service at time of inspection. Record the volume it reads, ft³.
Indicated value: 64965.56 ft³
